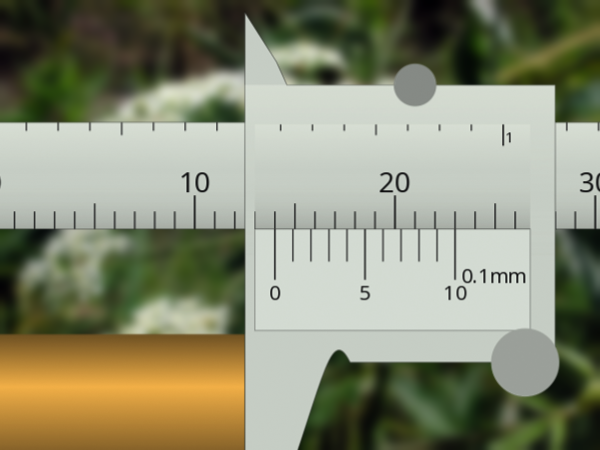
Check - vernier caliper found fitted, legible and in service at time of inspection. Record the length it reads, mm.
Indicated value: 14.0 mm
